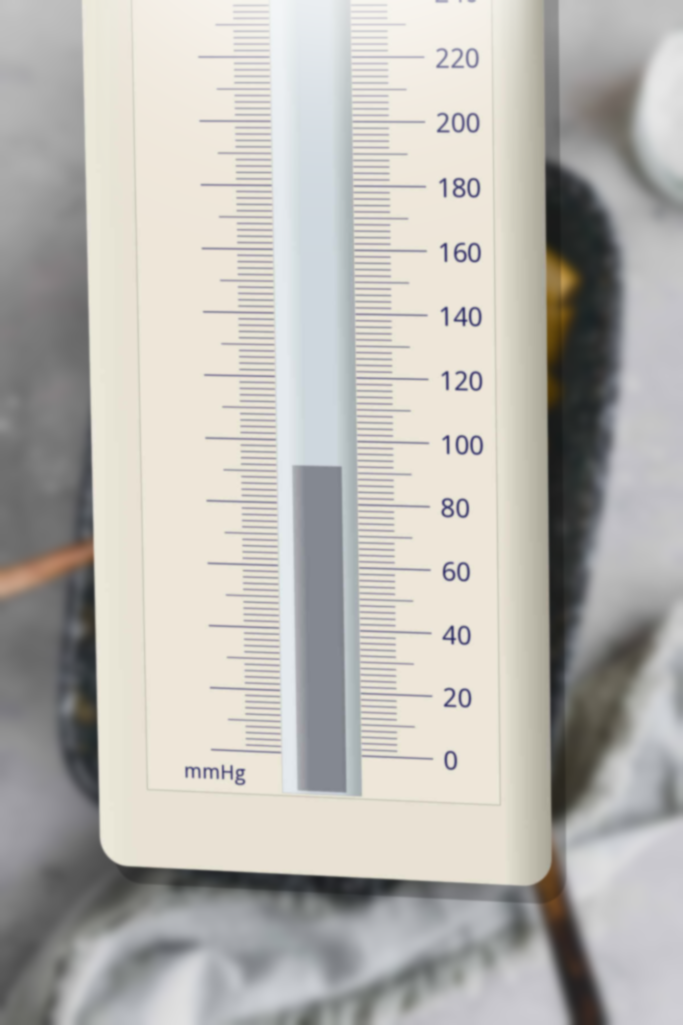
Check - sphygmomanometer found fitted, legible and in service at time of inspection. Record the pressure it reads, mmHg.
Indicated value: 92 mmHg
